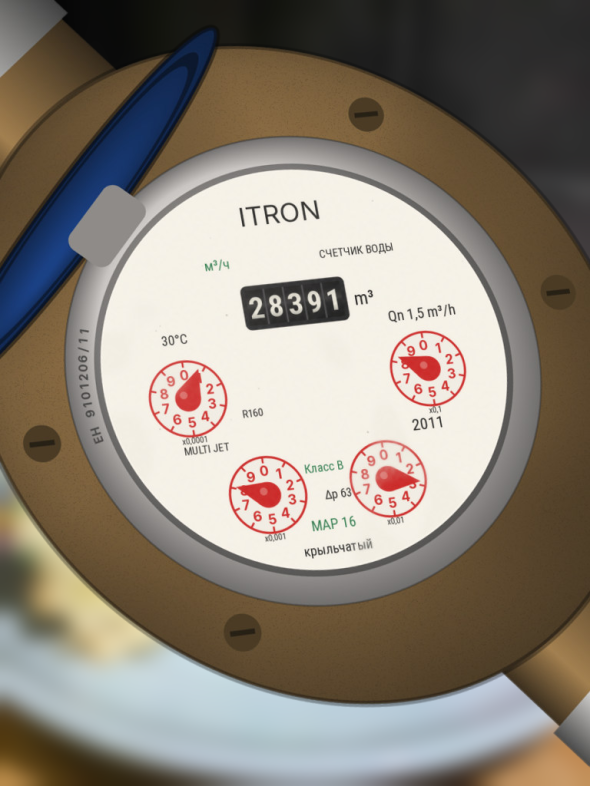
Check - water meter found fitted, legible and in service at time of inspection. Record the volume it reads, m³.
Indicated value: 28391.8280 m³
